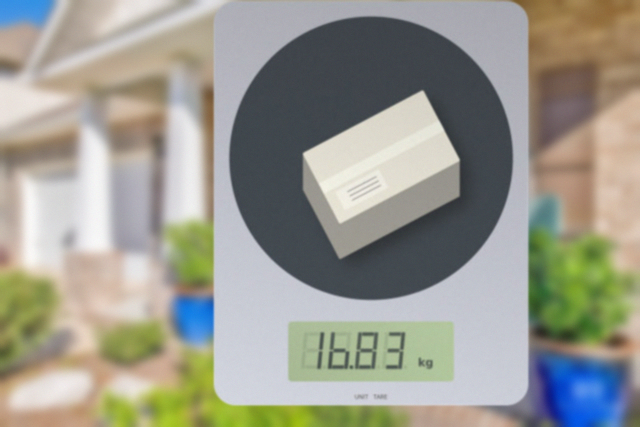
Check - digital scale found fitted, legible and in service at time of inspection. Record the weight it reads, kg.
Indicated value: 16.83 kg
